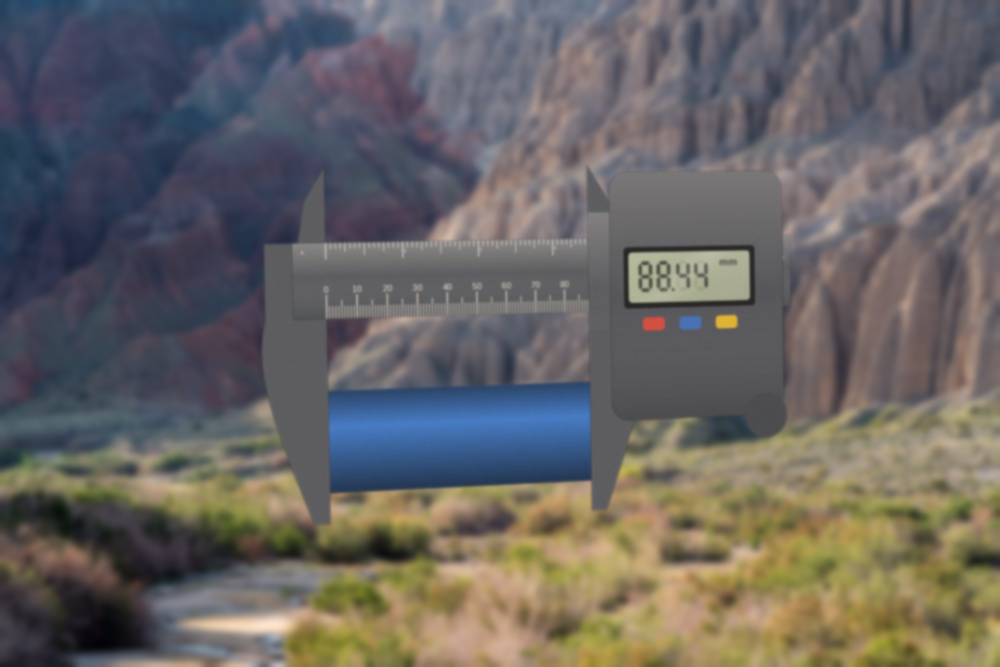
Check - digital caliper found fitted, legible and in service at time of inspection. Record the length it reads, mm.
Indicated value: 88.44 mm
